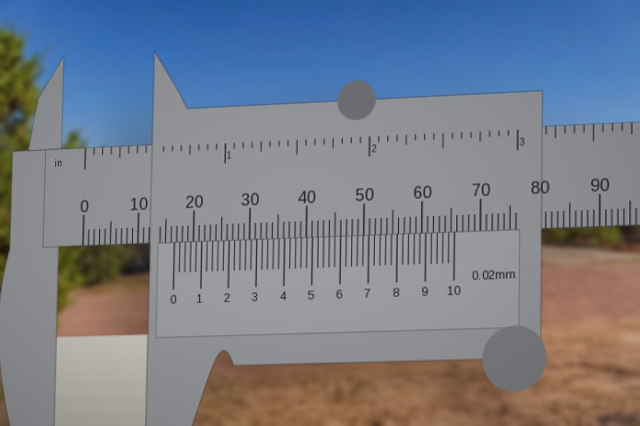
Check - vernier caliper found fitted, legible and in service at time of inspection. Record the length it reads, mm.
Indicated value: 16.6 mm
